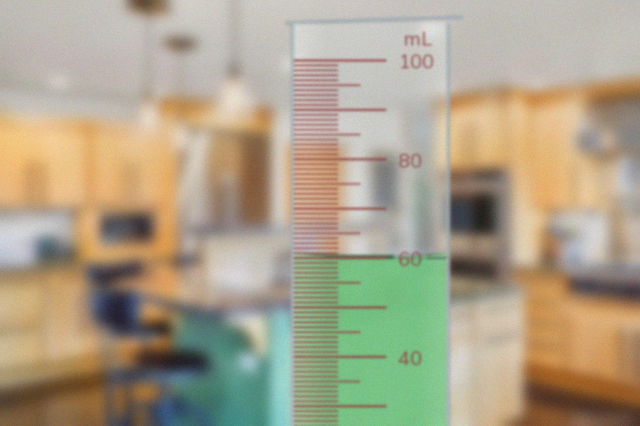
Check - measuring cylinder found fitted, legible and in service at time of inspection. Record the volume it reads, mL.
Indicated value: 60 mL
